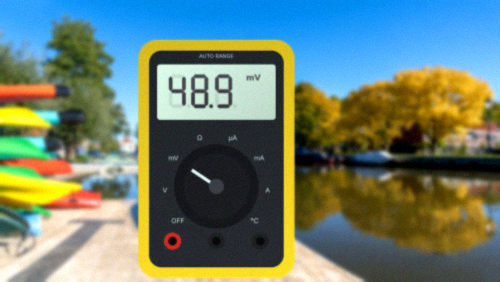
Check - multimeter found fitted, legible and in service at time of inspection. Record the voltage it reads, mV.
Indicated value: 48.9 mV
